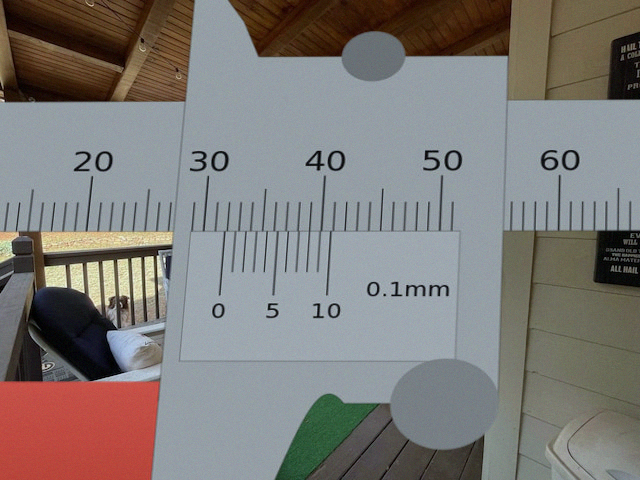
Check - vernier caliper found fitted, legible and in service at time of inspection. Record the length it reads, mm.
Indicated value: 31.8 mm
